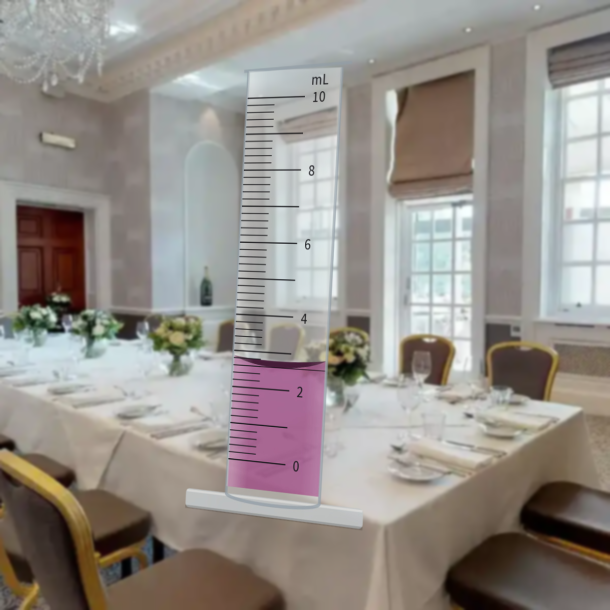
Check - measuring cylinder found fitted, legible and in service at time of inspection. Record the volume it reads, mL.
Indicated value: 2.6 mL
